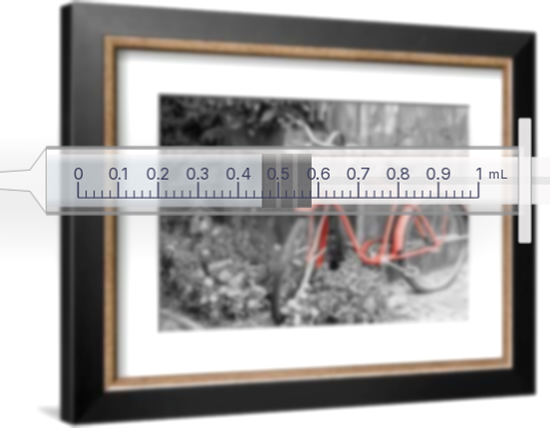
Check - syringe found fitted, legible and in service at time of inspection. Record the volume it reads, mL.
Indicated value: 0.46 mL
